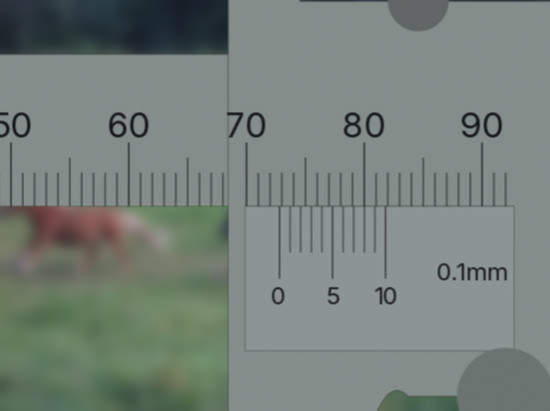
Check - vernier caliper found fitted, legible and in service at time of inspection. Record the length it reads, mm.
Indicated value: 72.8 mm
